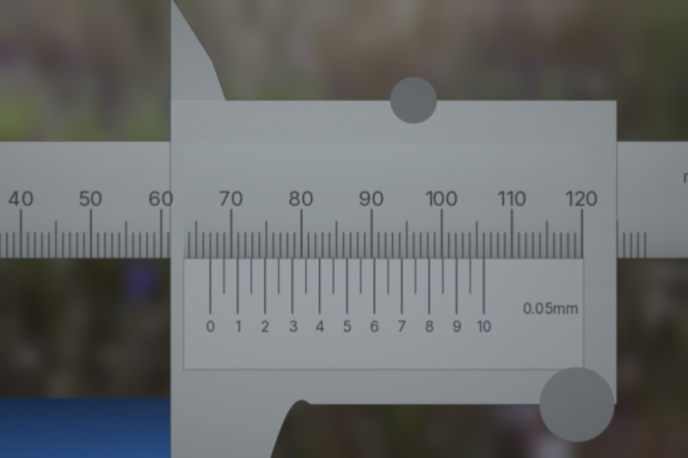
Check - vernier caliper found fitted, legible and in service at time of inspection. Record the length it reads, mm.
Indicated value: 67.0 mm
